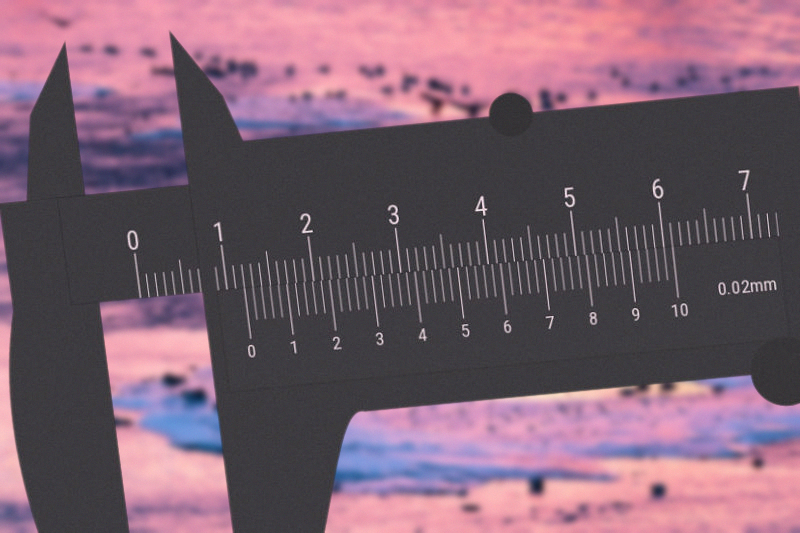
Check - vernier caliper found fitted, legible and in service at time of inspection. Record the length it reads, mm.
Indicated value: 12.0 mm
